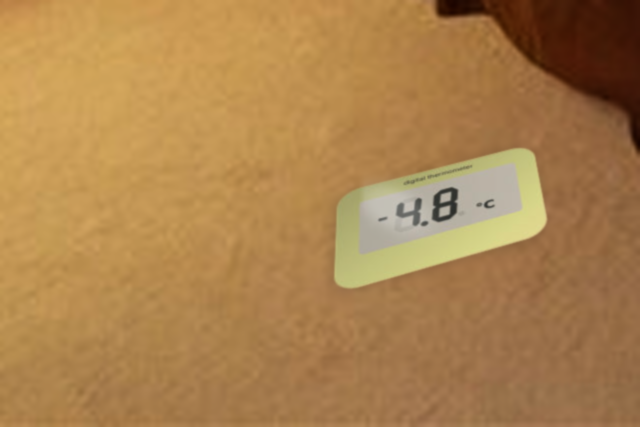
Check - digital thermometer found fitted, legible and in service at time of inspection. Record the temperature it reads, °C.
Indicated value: -4.8 °C
